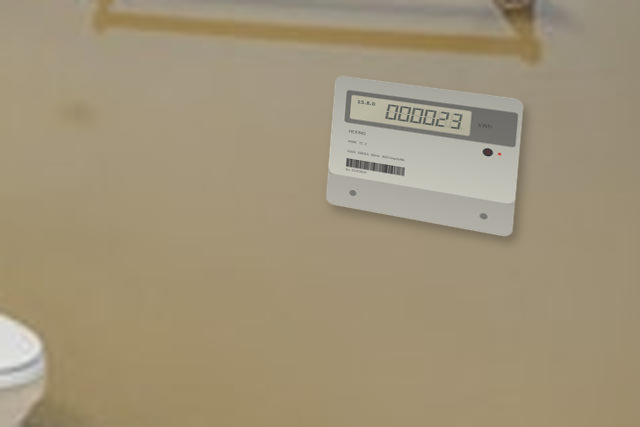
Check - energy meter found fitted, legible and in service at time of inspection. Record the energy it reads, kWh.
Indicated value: 23 kWh
